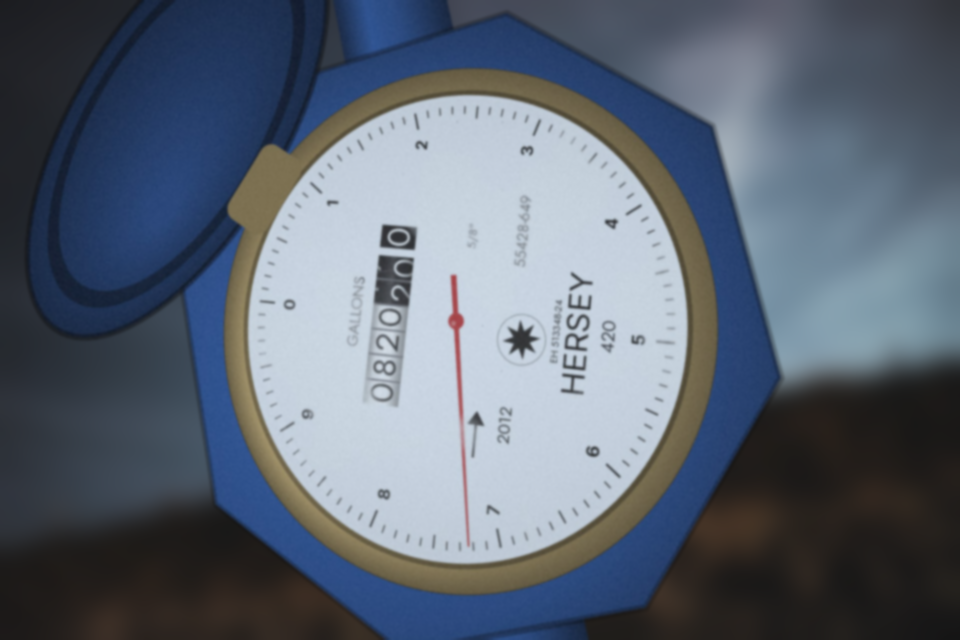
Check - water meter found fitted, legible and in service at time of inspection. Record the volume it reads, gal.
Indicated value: 820197.2 gal
